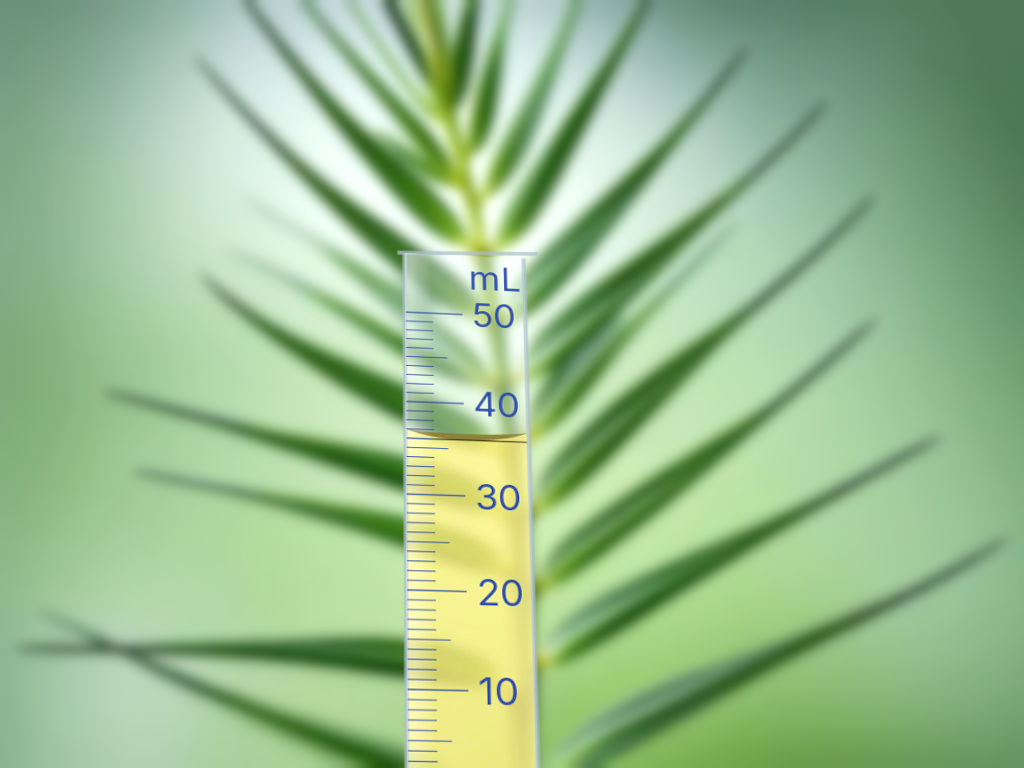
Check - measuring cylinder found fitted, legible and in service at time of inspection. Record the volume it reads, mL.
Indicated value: 36 mL
